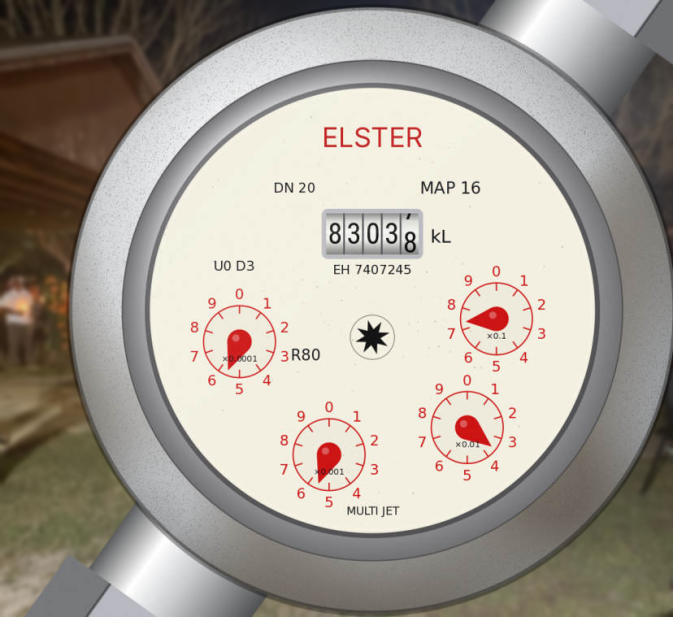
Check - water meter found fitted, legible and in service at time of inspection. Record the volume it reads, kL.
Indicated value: 83037.7355 kL
